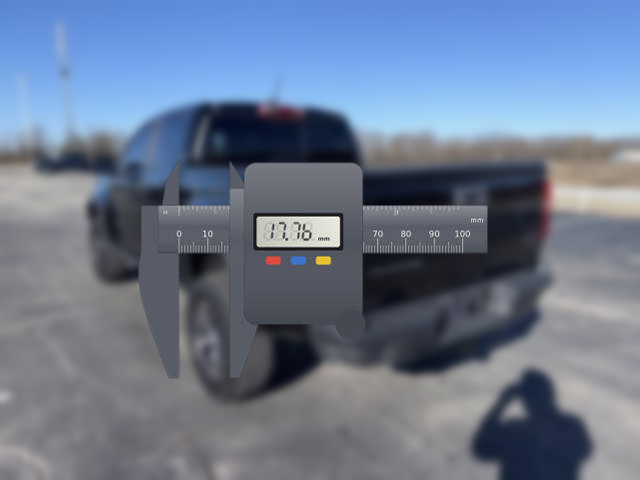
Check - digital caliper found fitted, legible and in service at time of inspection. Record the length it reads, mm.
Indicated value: 17.76 mm
